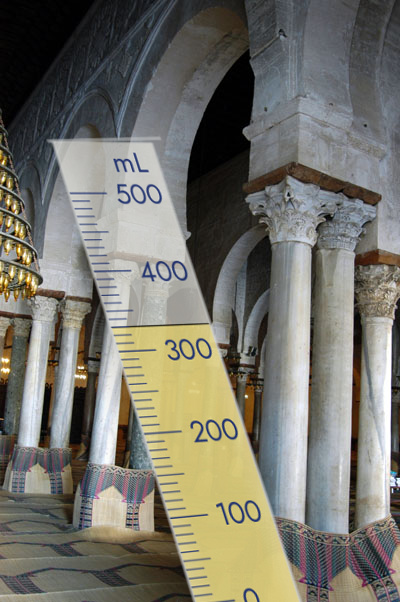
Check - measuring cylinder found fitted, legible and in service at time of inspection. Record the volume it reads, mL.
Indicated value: 330 mL
